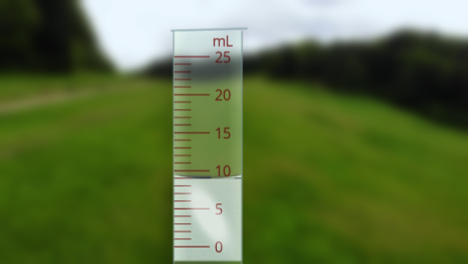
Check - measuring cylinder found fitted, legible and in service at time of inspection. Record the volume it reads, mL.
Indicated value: 9 mL
